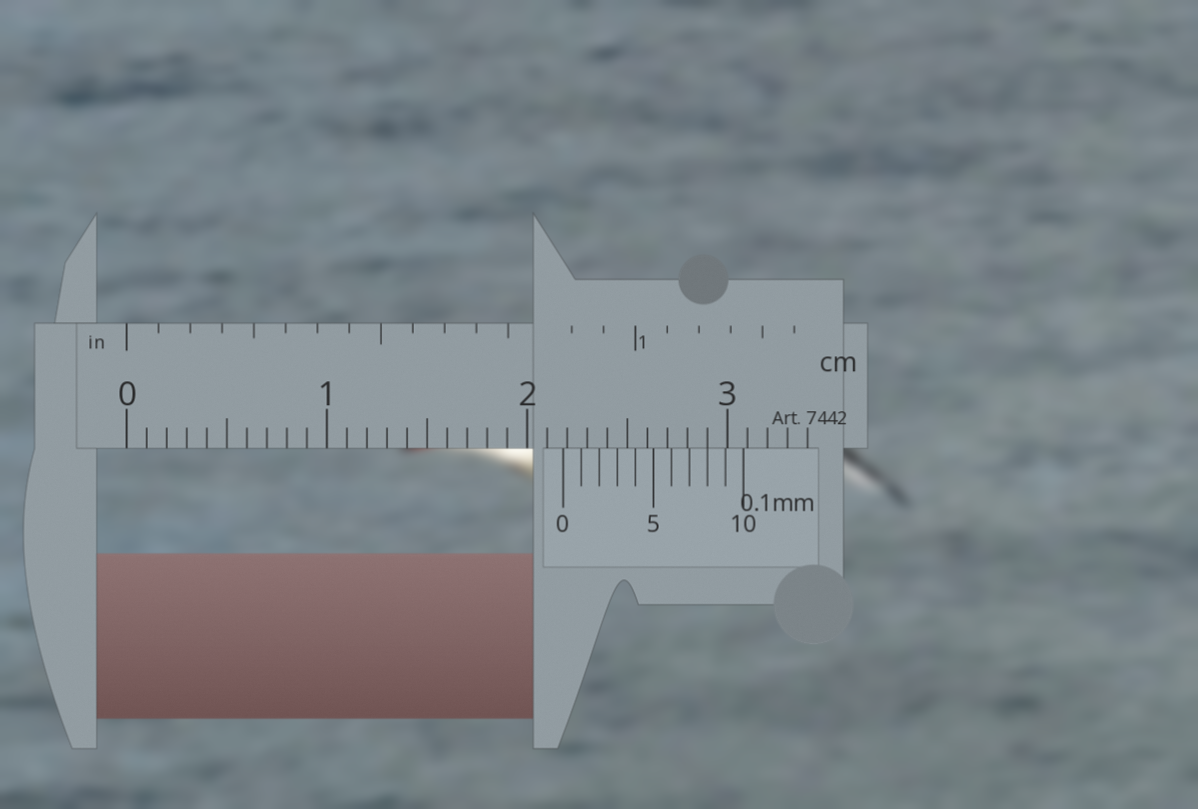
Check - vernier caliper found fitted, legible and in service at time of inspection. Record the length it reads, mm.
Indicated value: 21.8 mm
